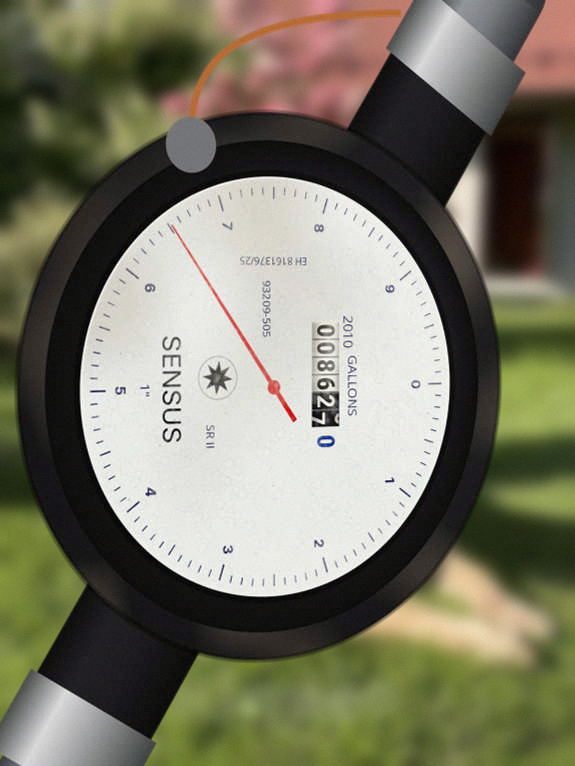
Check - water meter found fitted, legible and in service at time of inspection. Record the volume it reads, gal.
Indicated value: 86266.5 gal
